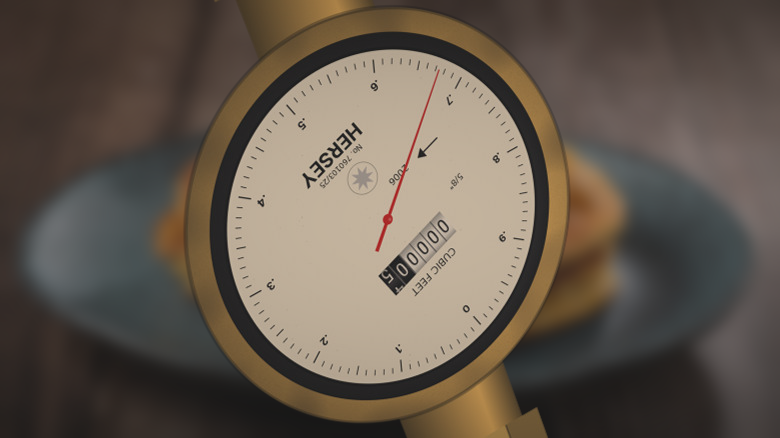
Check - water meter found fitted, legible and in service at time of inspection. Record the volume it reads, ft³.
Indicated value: 4.67 ft³
